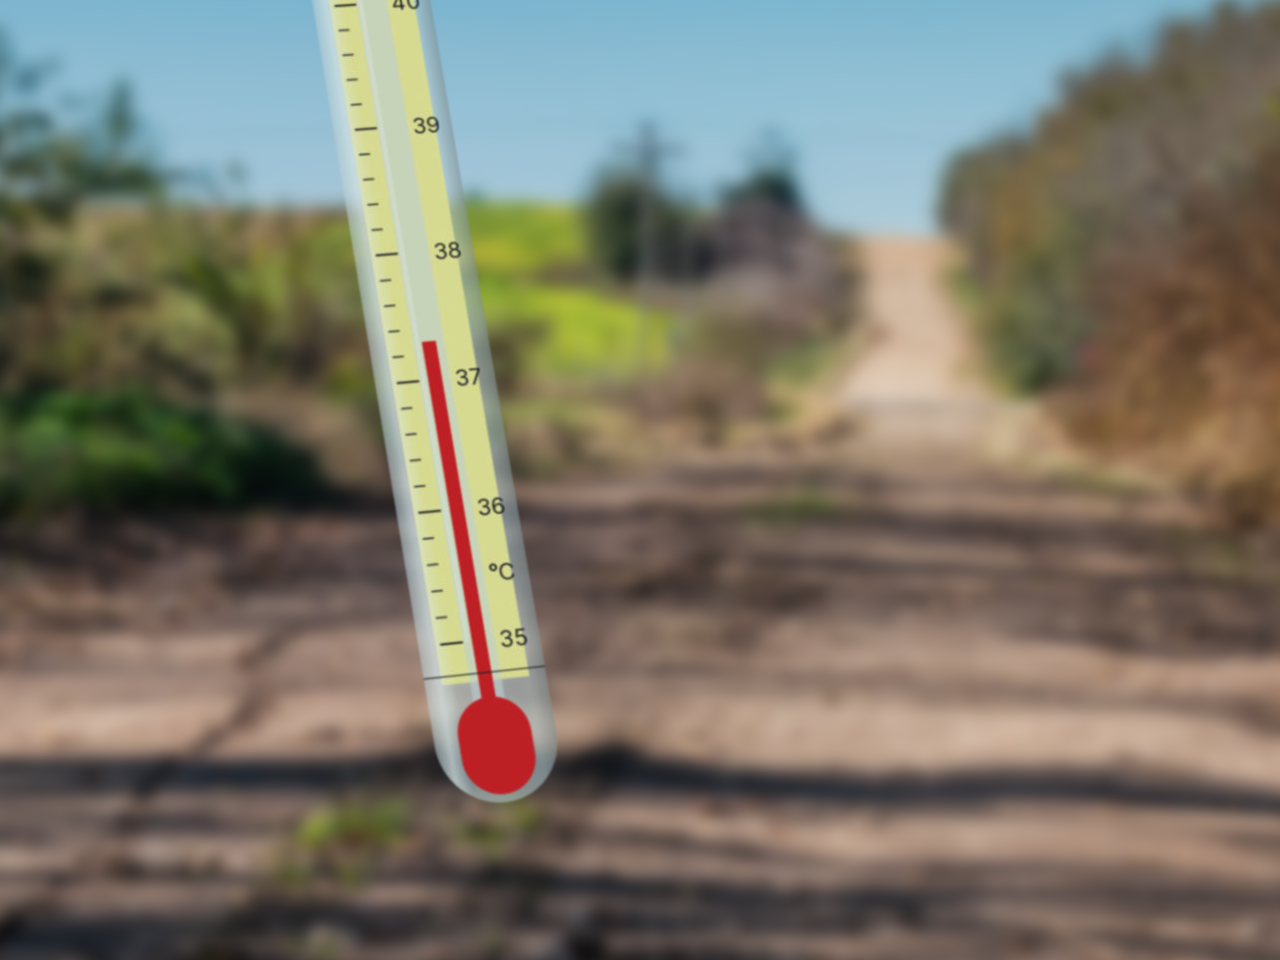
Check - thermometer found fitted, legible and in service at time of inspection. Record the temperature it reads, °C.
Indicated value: 37.3 °C
